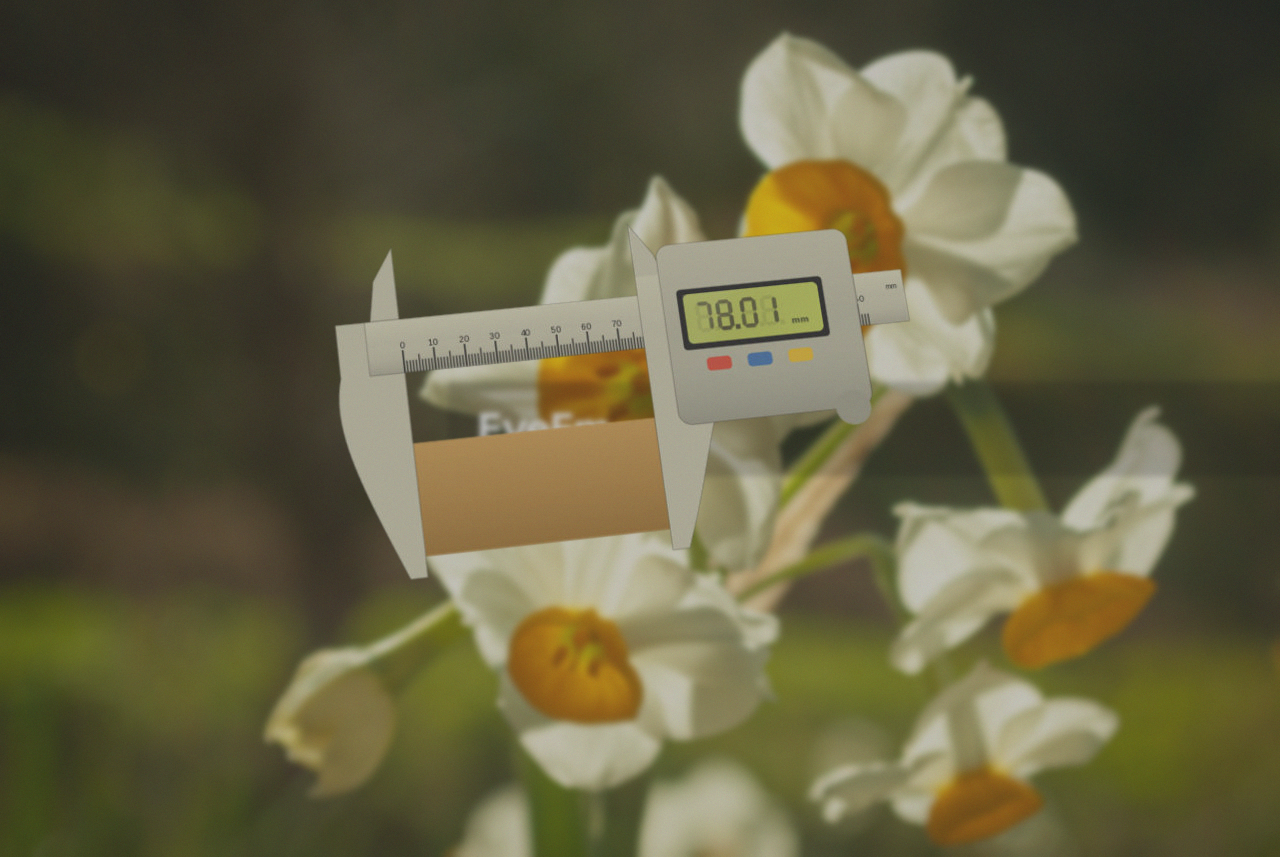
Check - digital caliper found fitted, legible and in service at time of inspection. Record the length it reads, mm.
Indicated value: 78.01 mm
